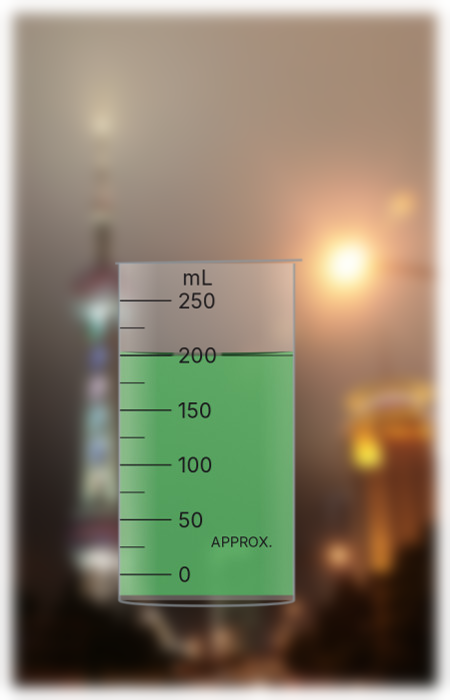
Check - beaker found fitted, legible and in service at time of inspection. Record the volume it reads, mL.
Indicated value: 200 mL
